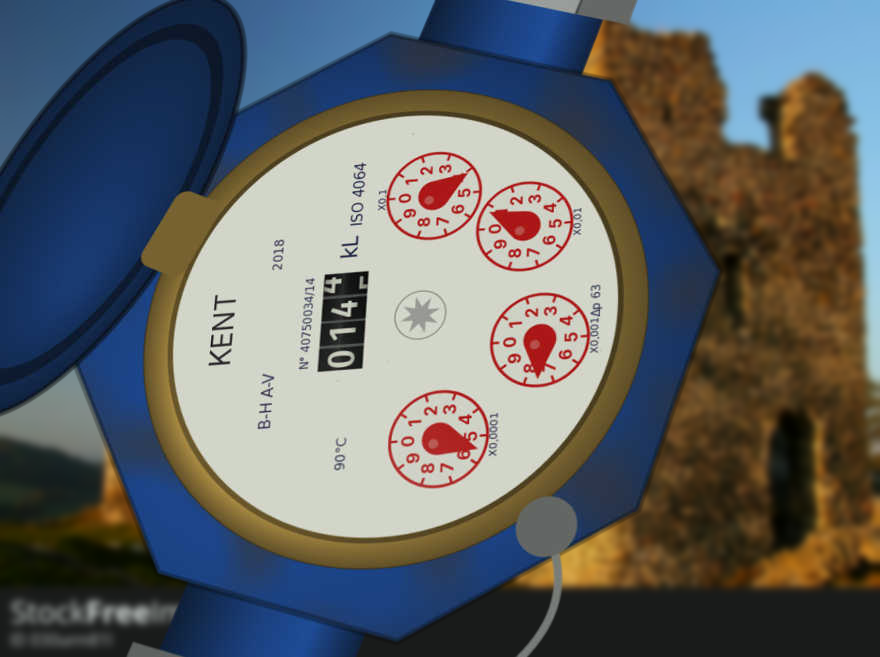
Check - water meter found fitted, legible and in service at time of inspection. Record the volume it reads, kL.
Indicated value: 144.4075 kL
